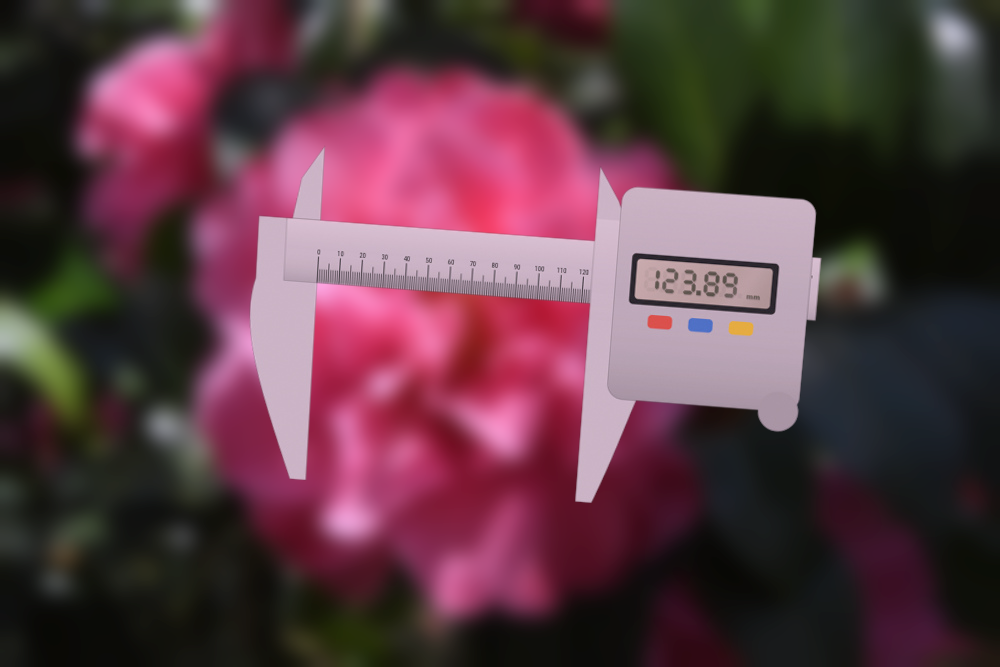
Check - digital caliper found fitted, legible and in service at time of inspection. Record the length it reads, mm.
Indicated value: 123.89 mm
